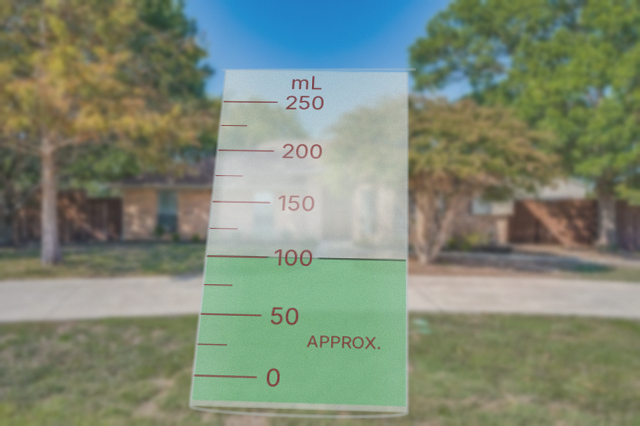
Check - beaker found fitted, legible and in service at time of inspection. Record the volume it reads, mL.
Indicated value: 100 mL
